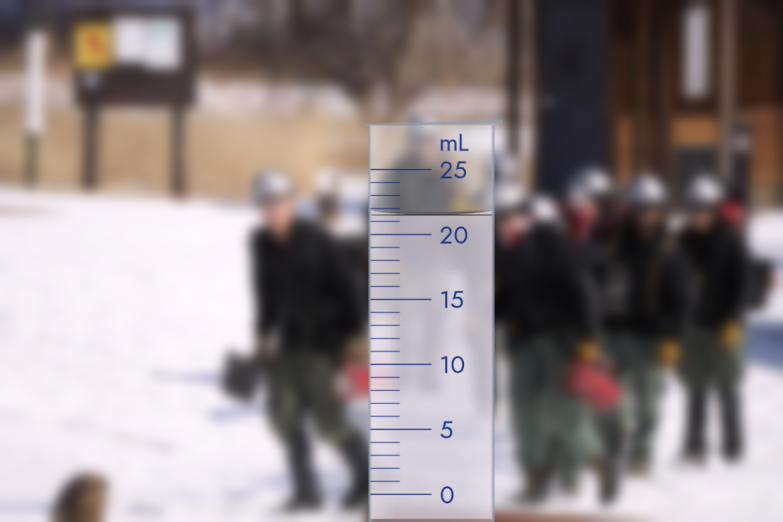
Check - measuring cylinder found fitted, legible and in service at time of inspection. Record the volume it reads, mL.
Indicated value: 21.5 mL
